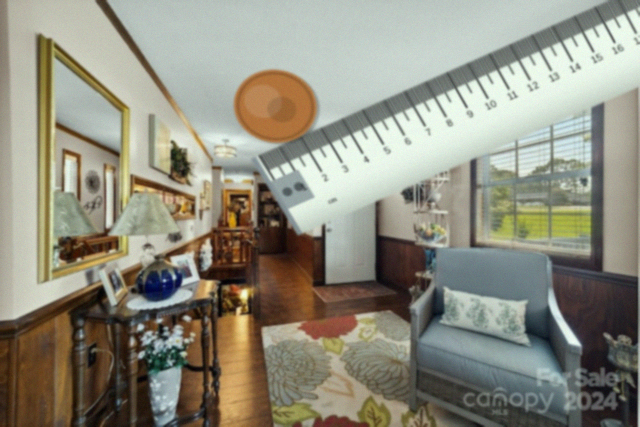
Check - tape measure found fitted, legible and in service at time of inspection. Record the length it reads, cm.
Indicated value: 3.5 cm
